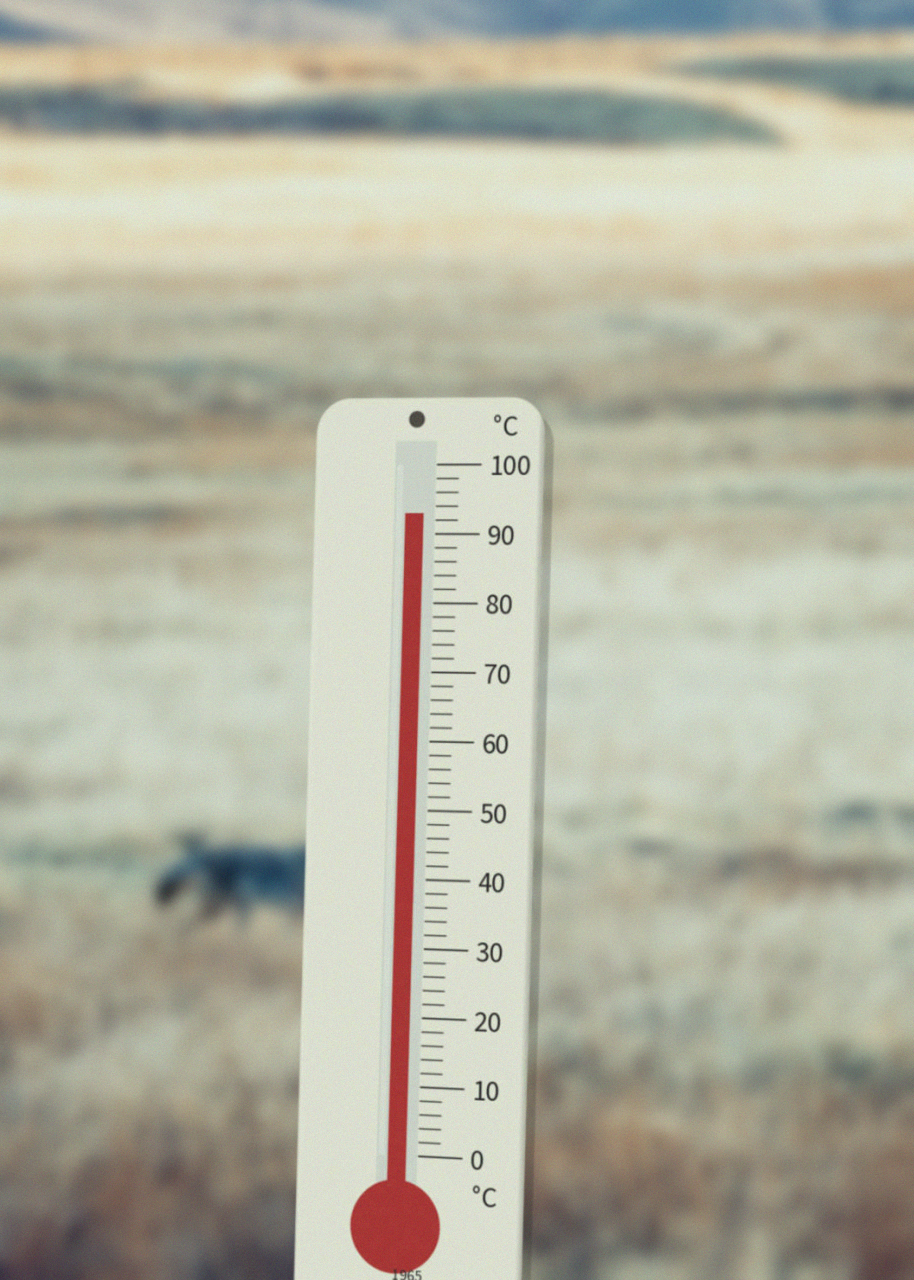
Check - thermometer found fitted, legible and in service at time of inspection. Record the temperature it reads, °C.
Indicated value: 93 °C
